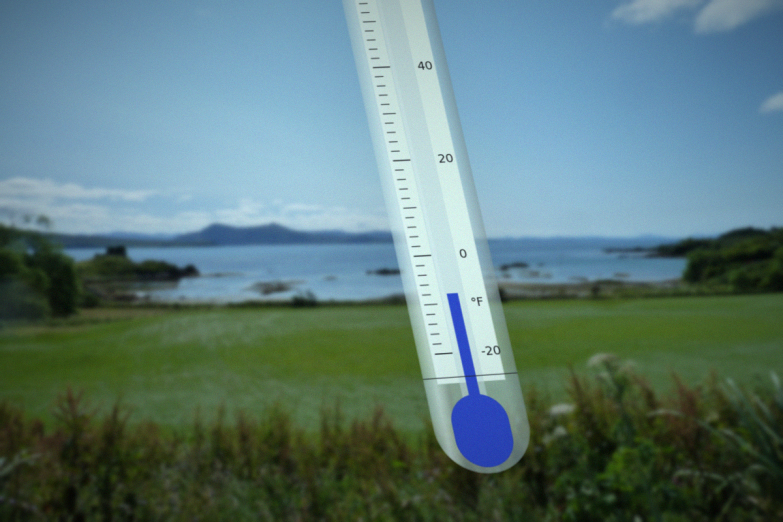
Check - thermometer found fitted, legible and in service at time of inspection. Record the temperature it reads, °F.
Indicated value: -8 °F
